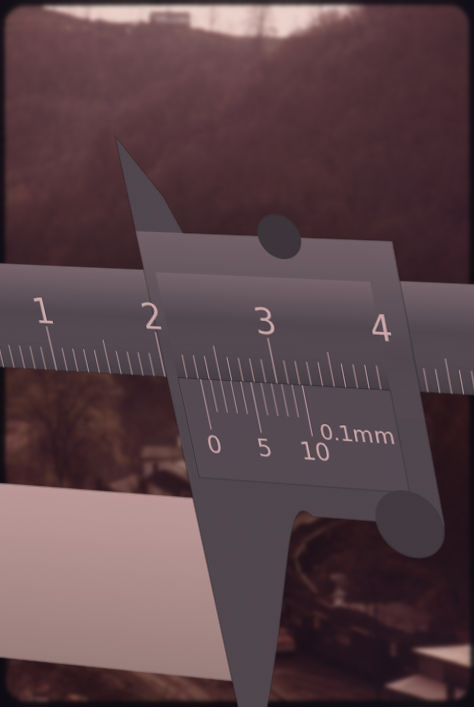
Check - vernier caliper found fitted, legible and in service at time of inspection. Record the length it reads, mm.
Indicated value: 23.2 mm
